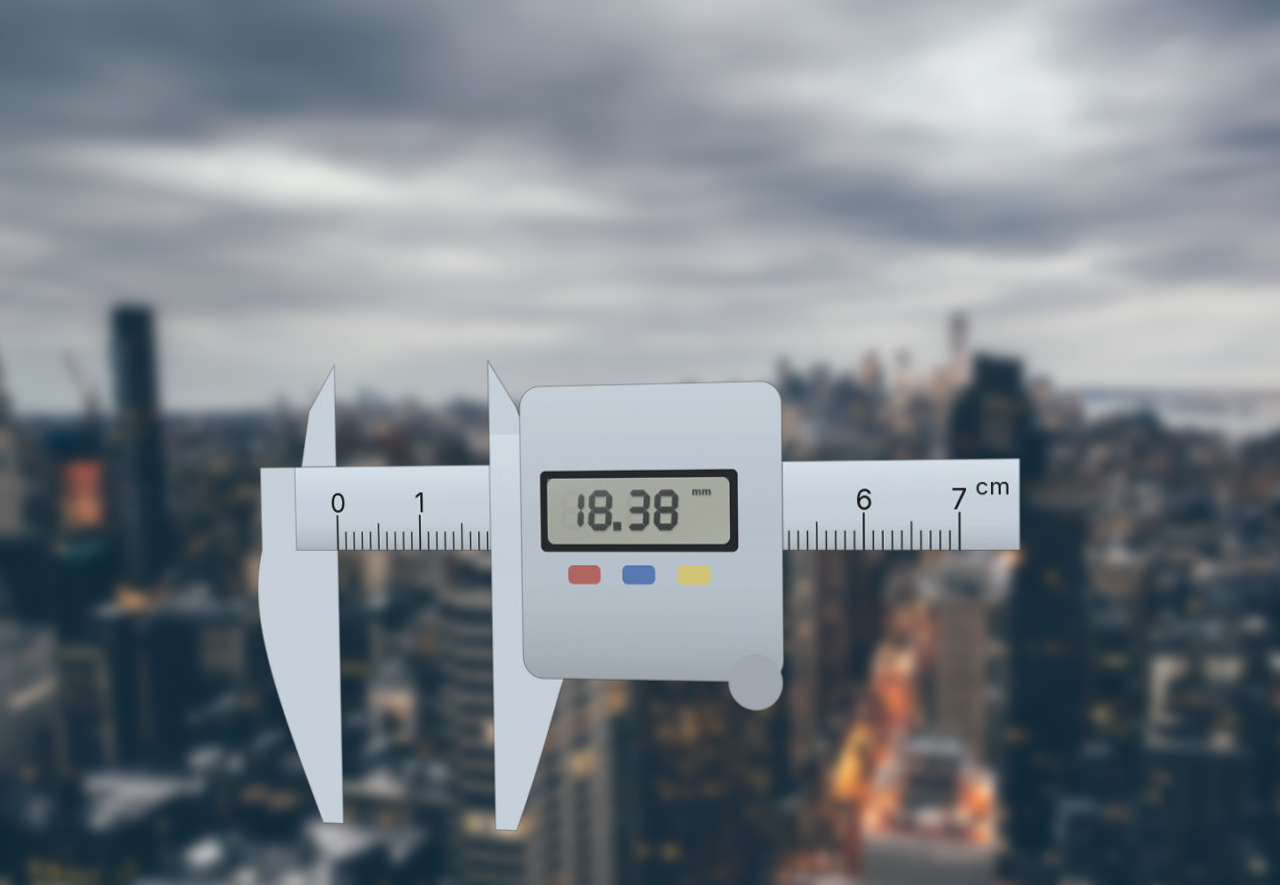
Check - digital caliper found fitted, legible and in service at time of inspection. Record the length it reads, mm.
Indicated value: 18.38 mm
